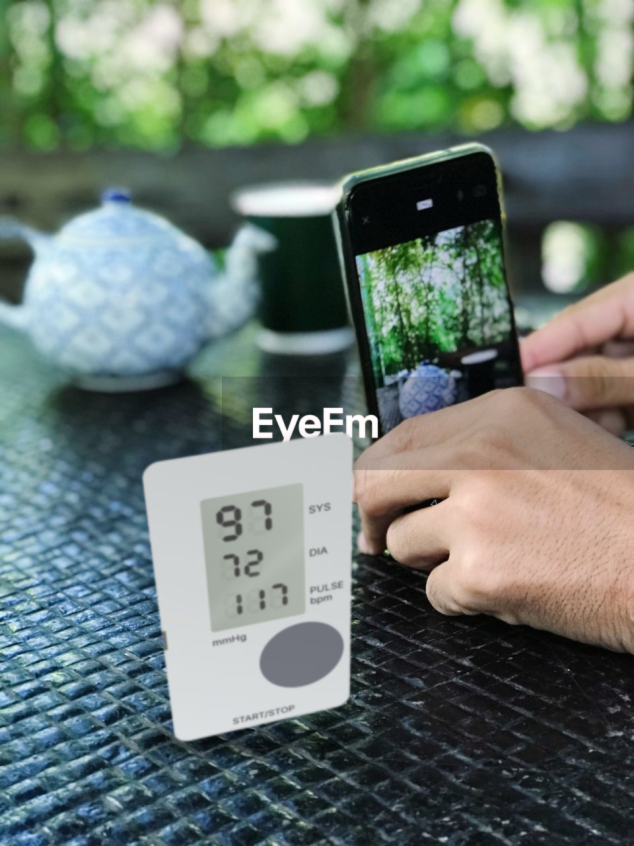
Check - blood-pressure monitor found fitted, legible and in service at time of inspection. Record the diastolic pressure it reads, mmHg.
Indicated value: 72 mmHg
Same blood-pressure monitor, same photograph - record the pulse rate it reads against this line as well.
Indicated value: 117 bpm
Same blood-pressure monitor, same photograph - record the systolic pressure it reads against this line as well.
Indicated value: 97 mmHg
